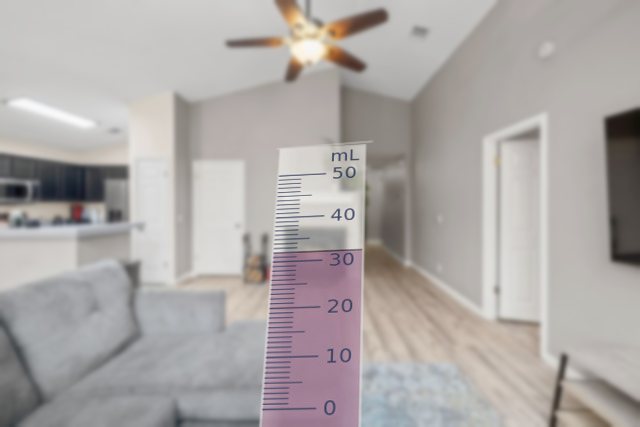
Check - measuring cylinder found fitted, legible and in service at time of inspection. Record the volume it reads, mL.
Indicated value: 32 mL
